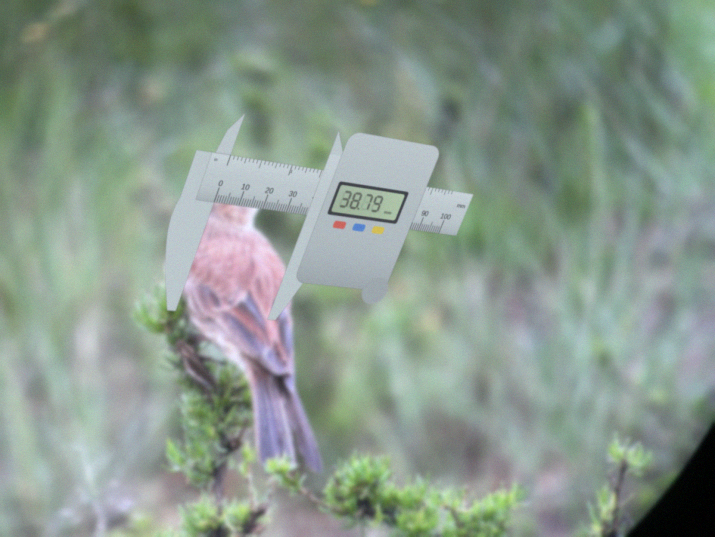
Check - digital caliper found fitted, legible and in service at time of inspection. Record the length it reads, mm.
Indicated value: 38.79 mm
